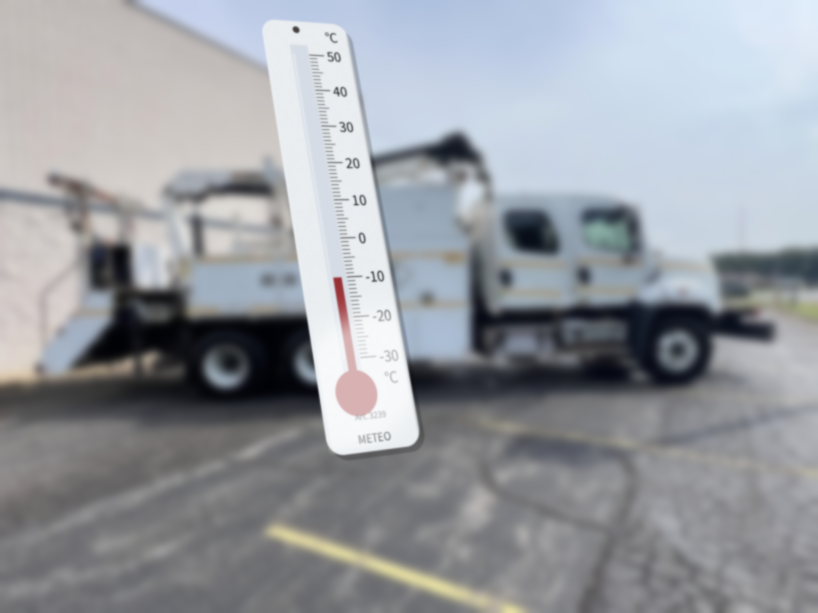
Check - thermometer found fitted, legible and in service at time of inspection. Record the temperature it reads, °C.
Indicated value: -10 °C
